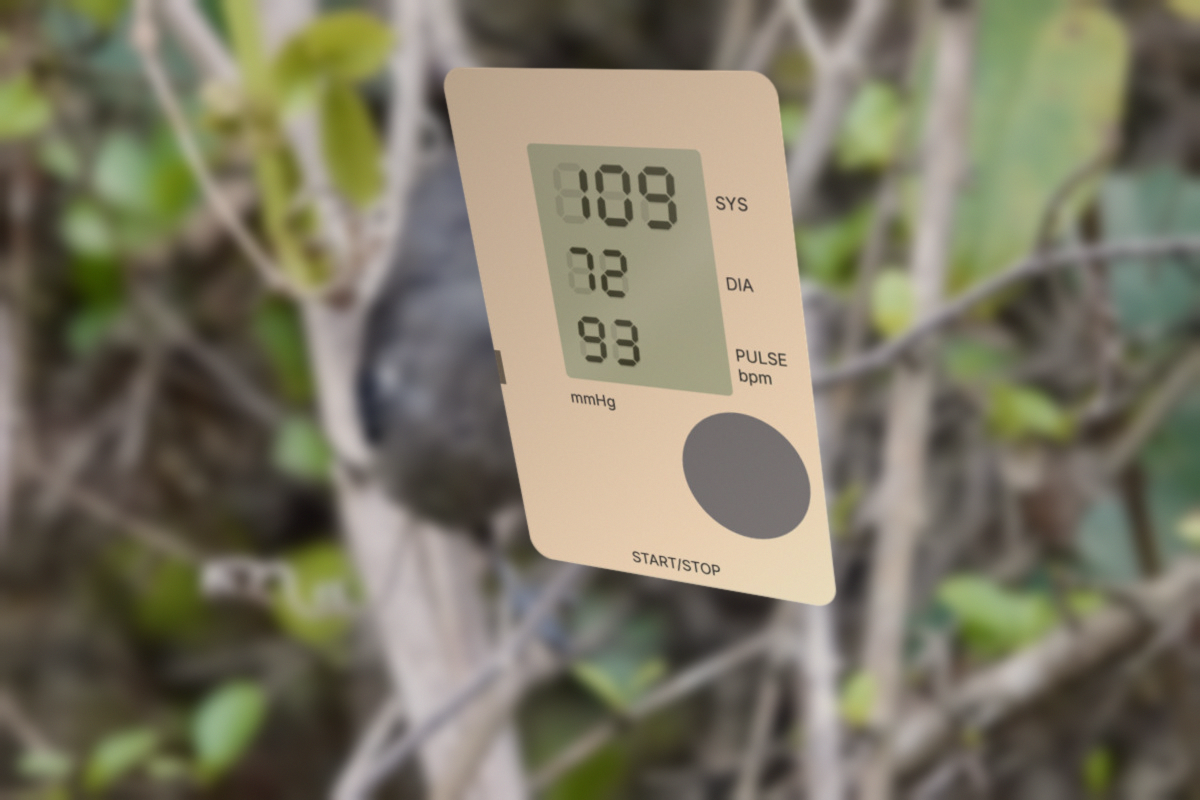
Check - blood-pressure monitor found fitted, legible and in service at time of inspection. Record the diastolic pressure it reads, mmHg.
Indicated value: 72 mmHg
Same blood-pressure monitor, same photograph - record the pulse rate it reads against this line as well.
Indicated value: 93 bpm
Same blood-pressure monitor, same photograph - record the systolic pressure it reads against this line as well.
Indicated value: 109 mmHg
